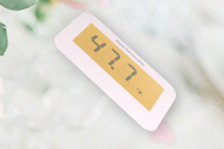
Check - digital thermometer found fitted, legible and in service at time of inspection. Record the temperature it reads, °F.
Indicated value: 47.7 °F
